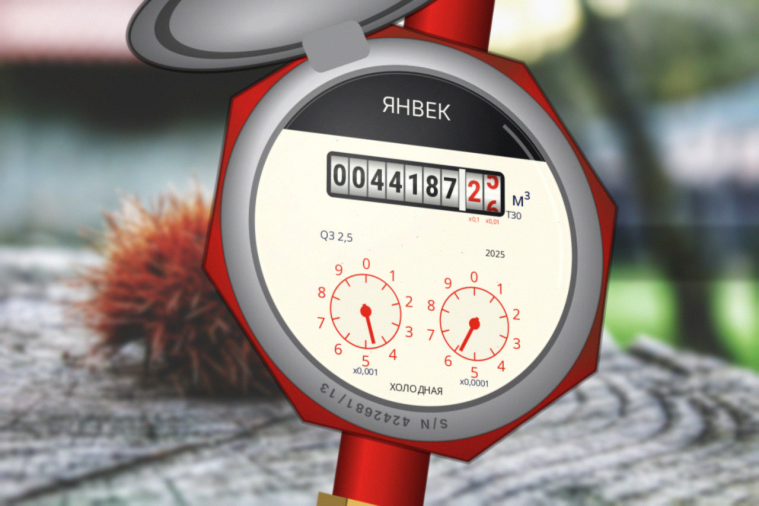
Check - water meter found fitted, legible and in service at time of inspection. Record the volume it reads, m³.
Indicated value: 44187.2545 m³
